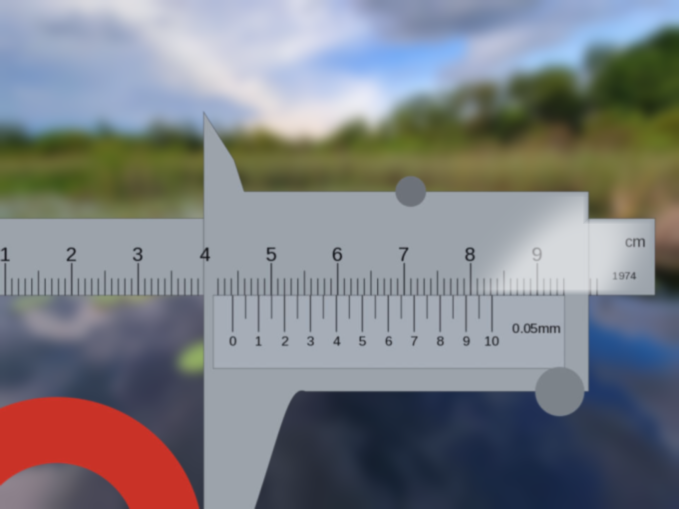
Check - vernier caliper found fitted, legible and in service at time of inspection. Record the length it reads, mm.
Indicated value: 44.2 mm
